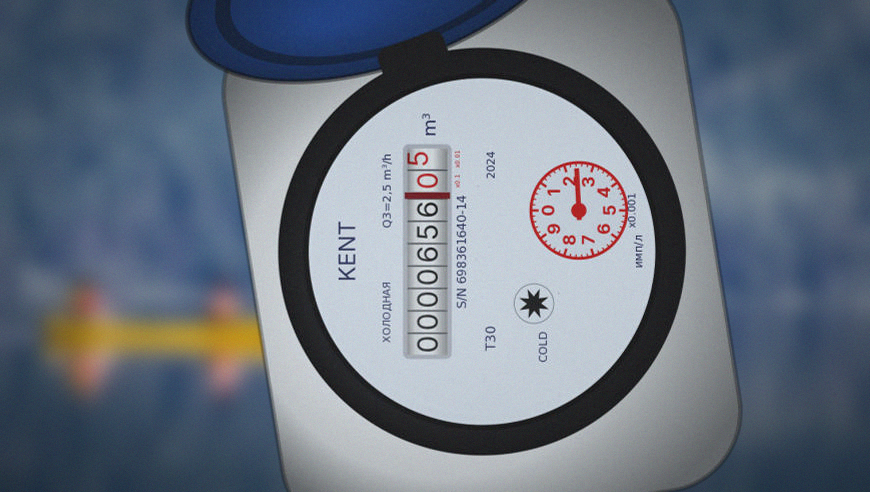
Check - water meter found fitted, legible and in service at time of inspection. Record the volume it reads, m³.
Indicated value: 656.052 m³
